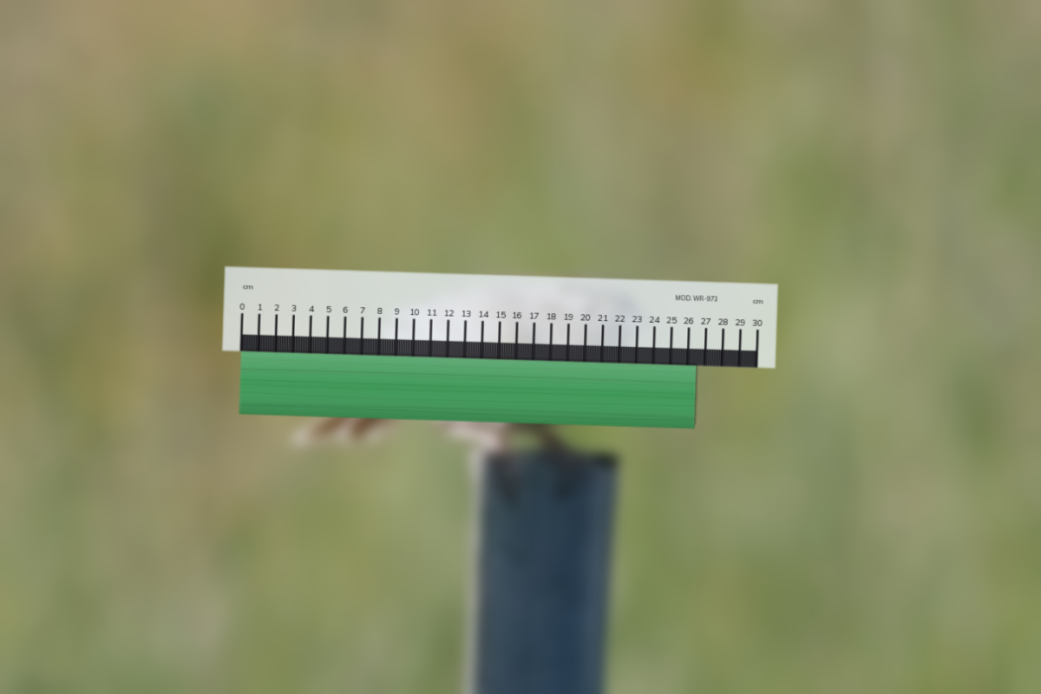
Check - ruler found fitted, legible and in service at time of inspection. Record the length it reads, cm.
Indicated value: 26.5 cm
